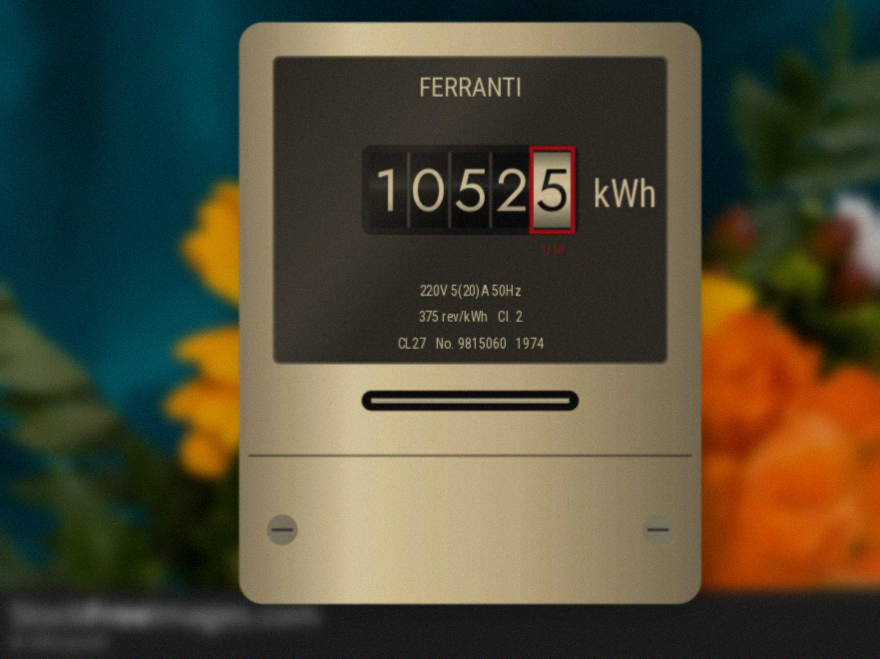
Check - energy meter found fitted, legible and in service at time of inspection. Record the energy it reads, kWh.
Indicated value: 1052.5 kWh
